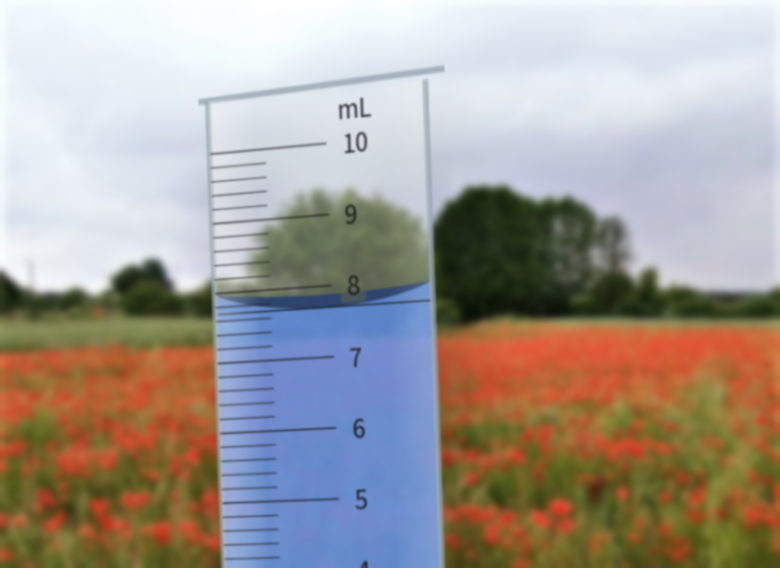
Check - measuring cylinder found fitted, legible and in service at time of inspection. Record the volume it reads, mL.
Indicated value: 7.7 mL
